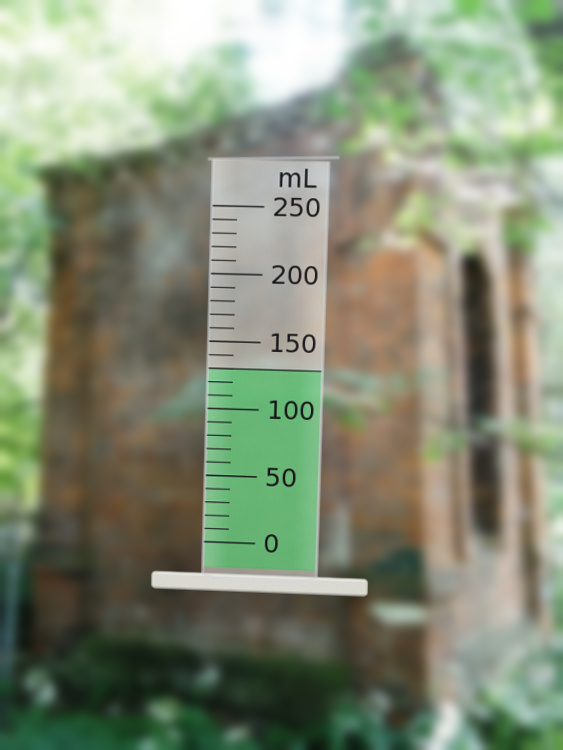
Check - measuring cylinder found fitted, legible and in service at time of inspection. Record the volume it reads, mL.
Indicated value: 130 mL
